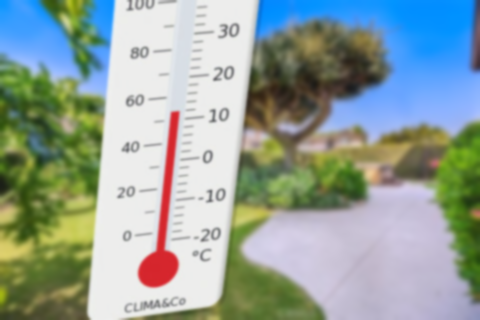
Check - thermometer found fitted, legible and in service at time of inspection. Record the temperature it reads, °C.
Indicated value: 12 °C
